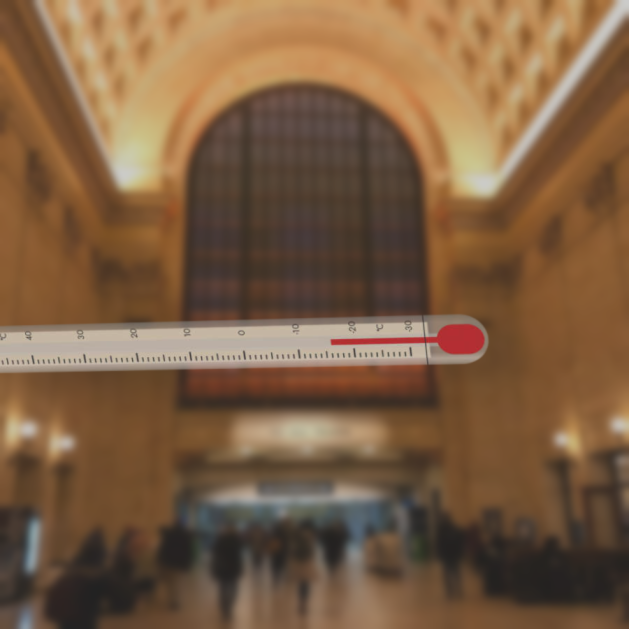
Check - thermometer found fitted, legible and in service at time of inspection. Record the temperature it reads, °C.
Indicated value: -16 °C
